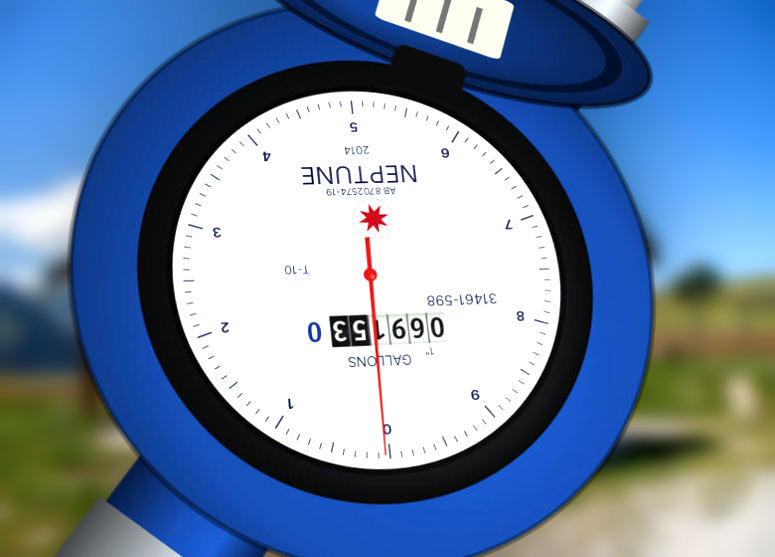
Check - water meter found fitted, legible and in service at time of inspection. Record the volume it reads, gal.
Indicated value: 691530.0 gal
